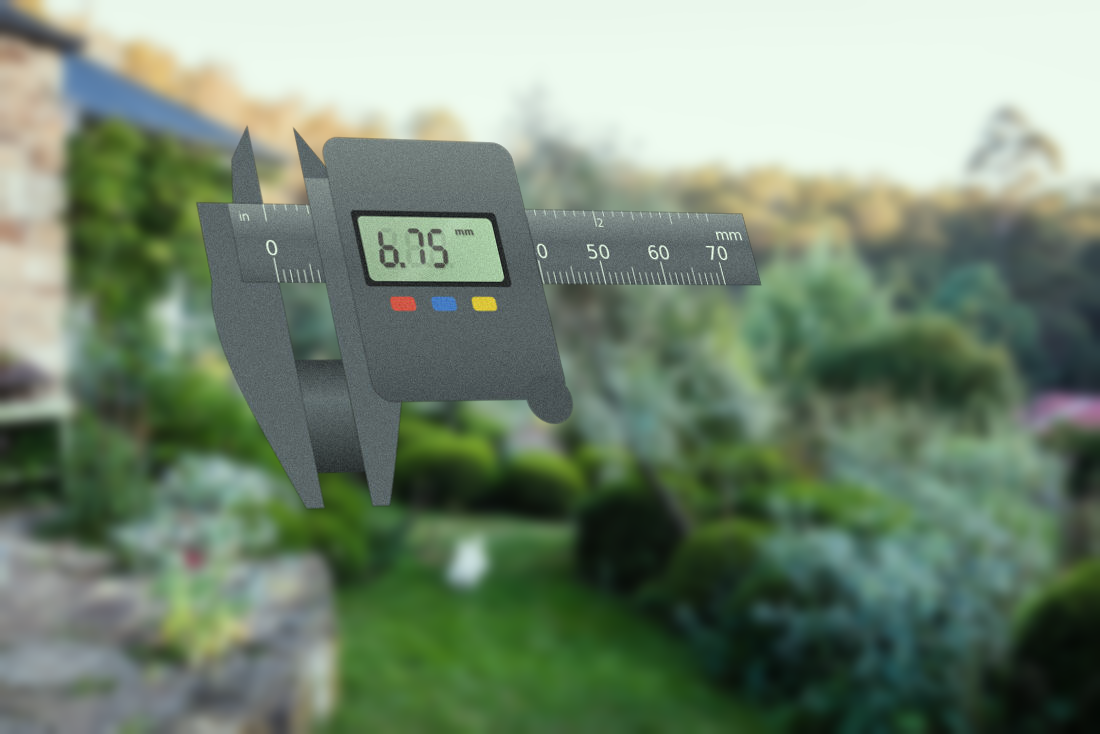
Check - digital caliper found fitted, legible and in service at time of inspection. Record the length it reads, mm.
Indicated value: 6.75 mm
